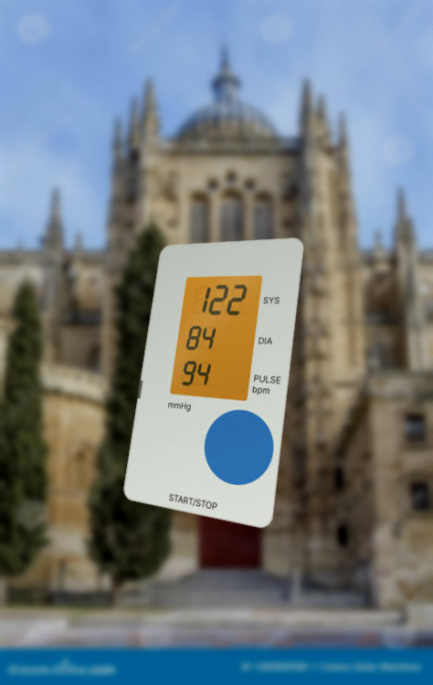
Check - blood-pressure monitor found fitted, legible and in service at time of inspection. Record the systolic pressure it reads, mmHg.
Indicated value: 122 mmHg
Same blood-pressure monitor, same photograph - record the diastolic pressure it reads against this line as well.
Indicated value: 84 mmHg
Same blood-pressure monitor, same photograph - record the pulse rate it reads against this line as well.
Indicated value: 94 bpm
